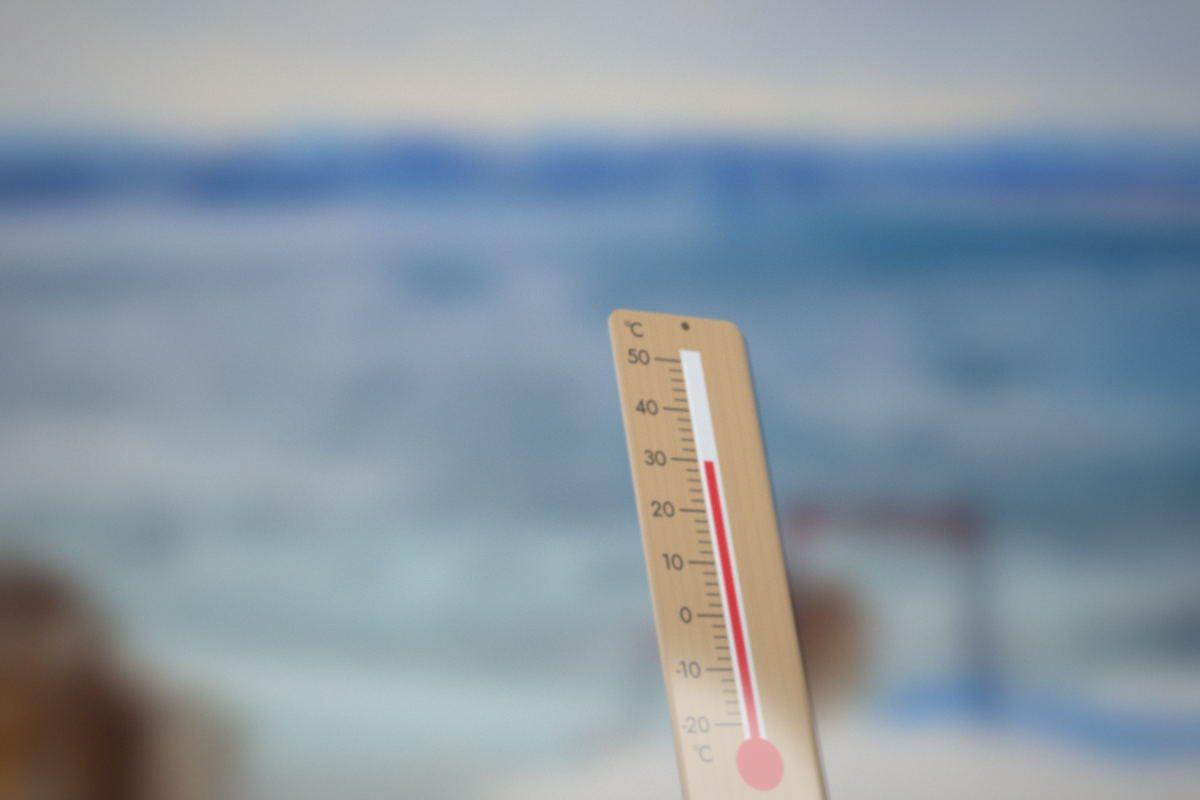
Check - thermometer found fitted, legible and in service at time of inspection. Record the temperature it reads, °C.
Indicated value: 30 °C
